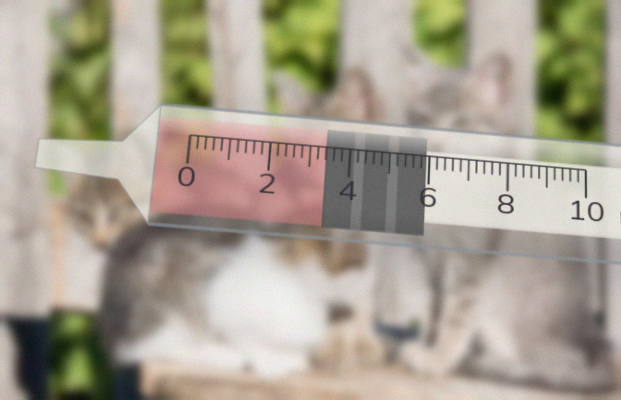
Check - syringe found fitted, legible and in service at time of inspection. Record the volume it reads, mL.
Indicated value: 3.4 mL
